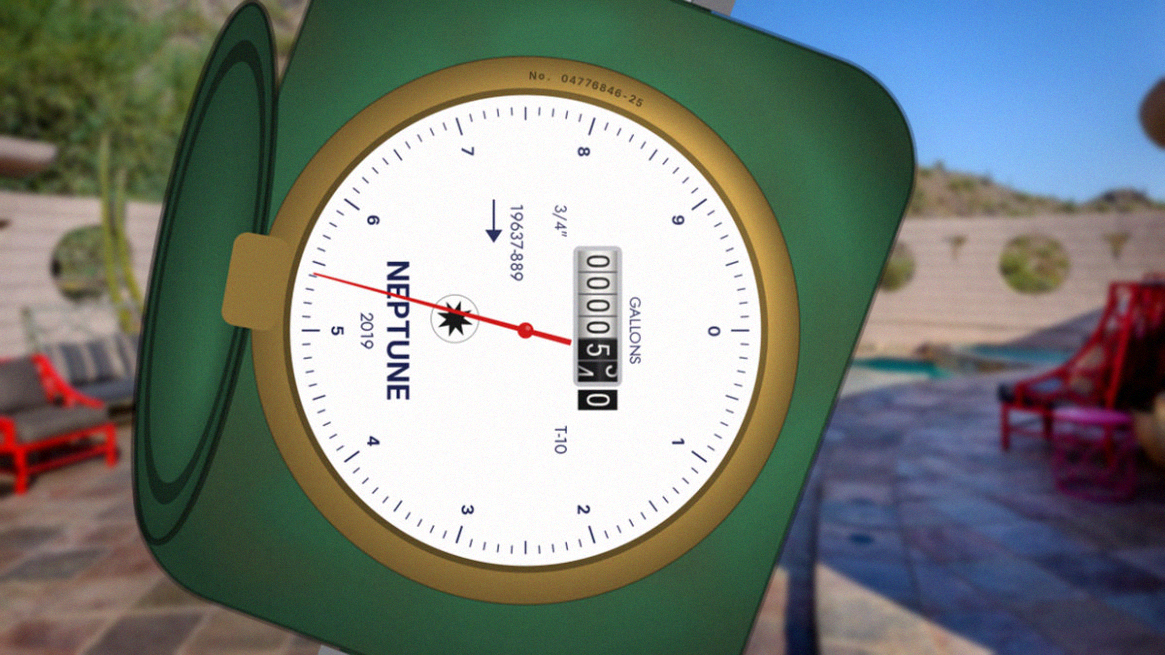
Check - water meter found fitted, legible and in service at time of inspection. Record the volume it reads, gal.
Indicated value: 535.4 gal
